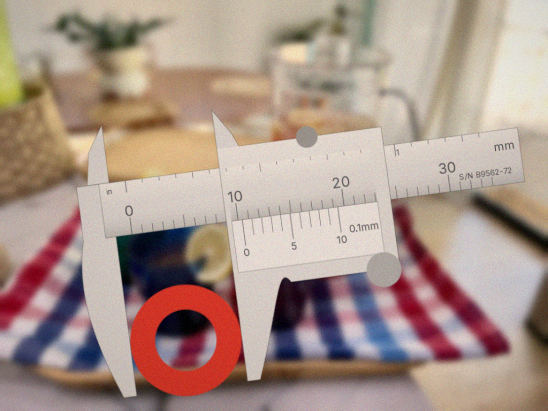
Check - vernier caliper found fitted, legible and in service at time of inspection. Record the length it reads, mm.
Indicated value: 10.4 mm
